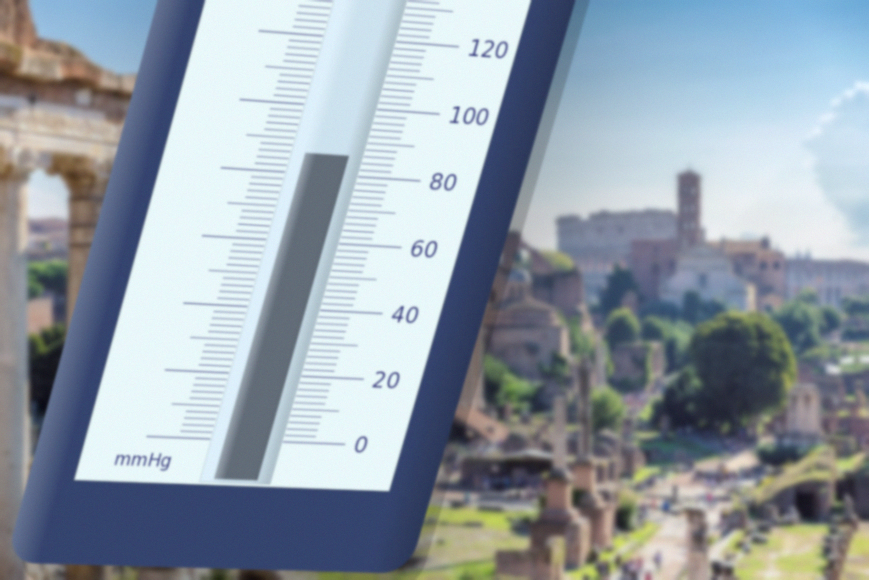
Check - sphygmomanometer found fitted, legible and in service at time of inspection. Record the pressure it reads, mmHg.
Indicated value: 86 mmHg
